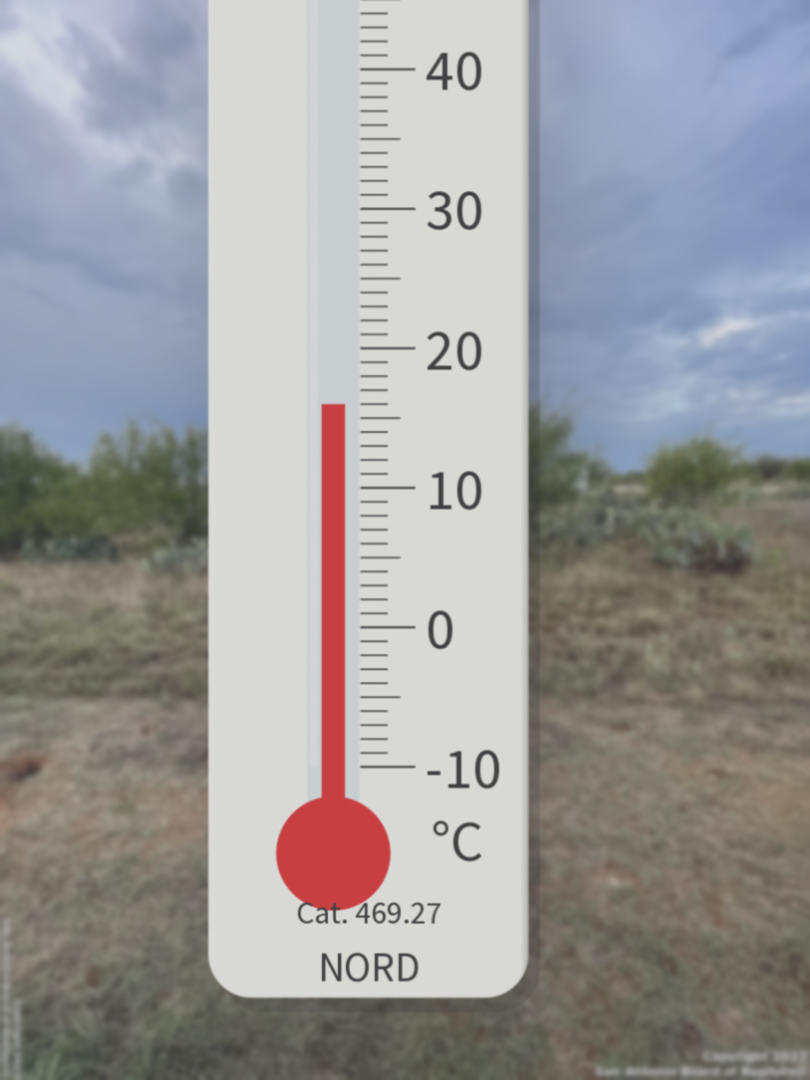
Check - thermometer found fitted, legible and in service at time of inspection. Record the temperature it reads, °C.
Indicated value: 16 °C
